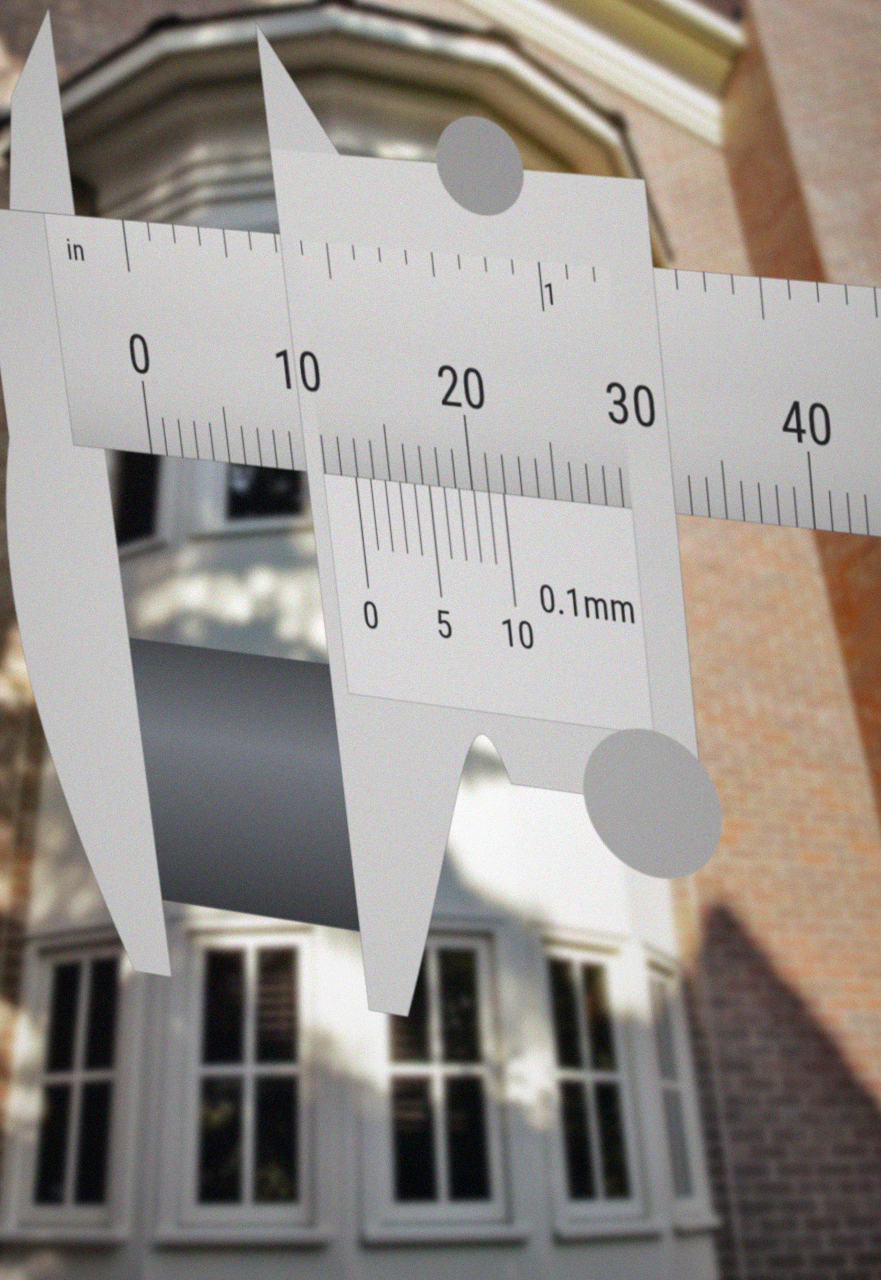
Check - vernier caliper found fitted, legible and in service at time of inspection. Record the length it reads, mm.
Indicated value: 12.9 mm
